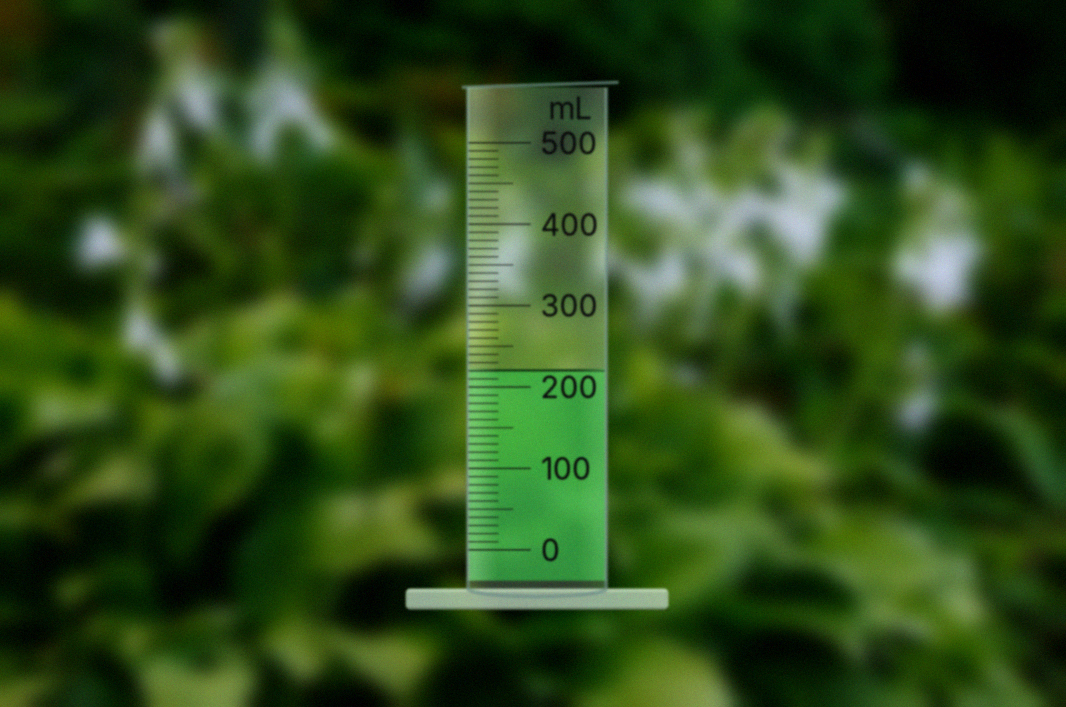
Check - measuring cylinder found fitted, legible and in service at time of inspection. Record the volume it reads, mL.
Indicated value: 220 mL
